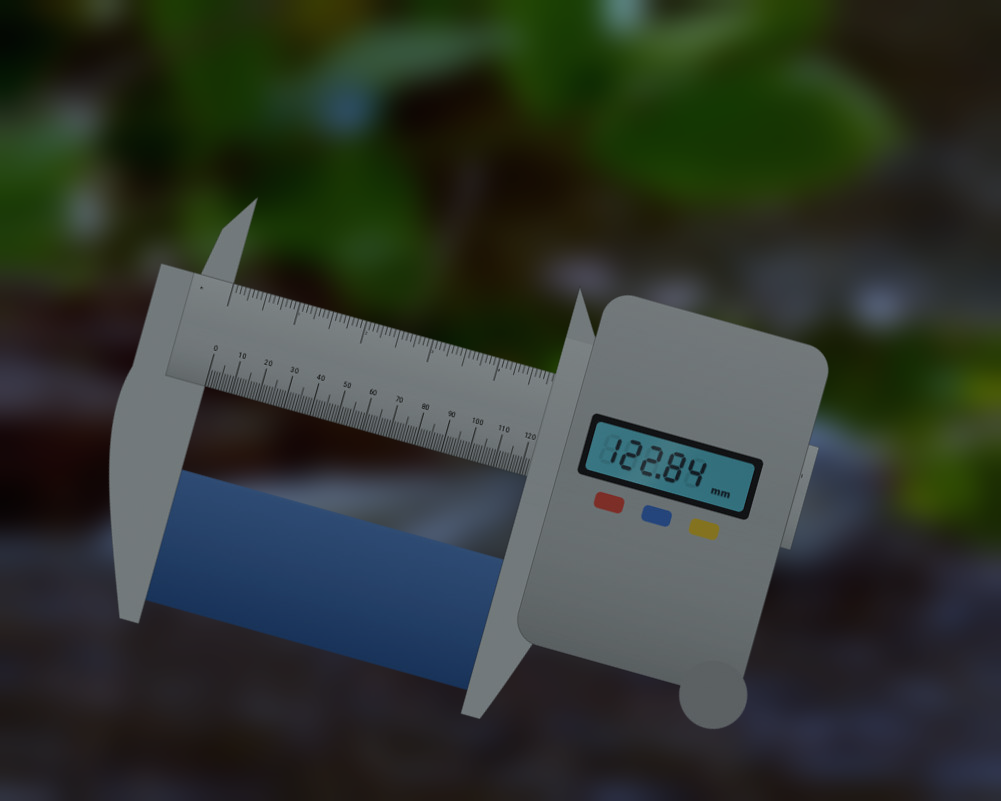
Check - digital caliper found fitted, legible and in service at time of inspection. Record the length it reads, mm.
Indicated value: 122.84 mm
